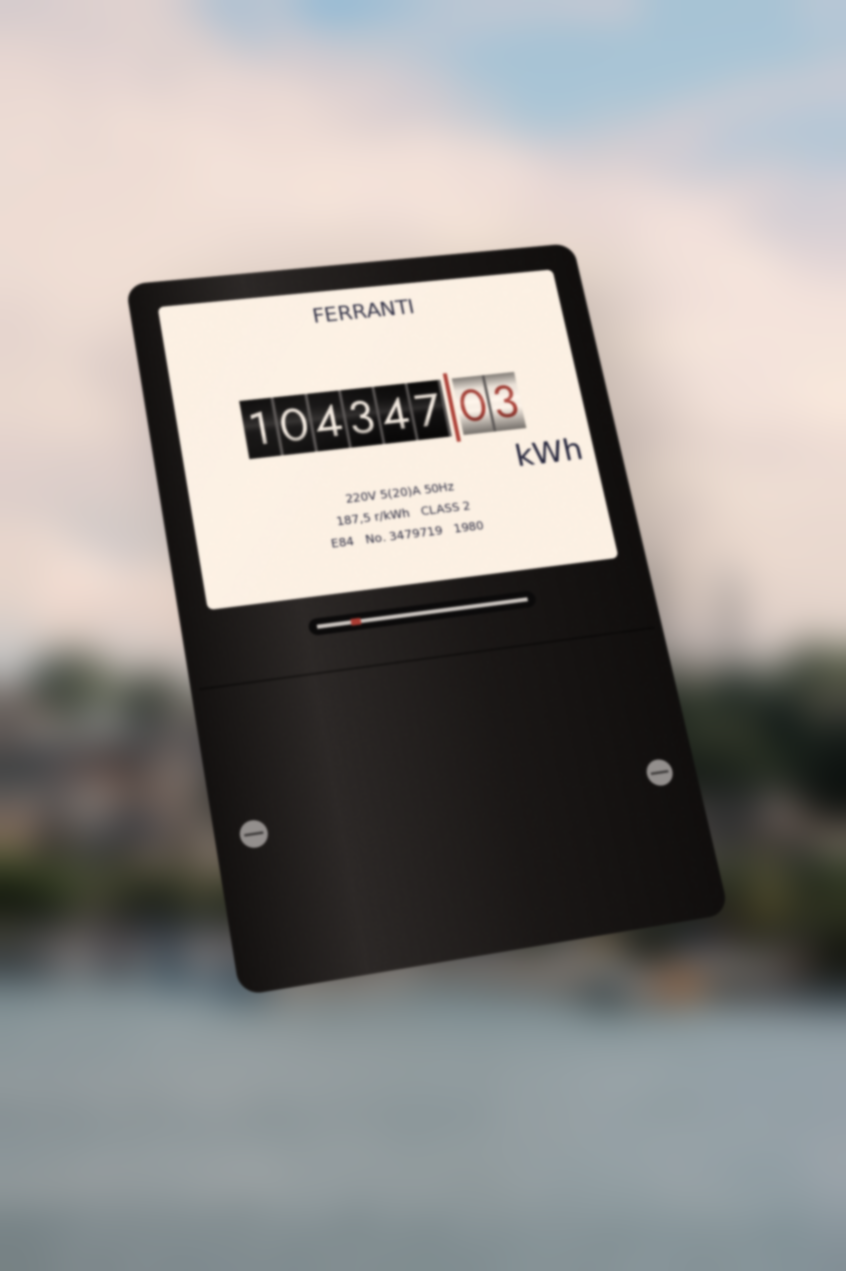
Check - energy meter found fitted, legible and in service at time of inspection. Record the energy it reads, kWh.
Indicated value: 104347.03 kWh
